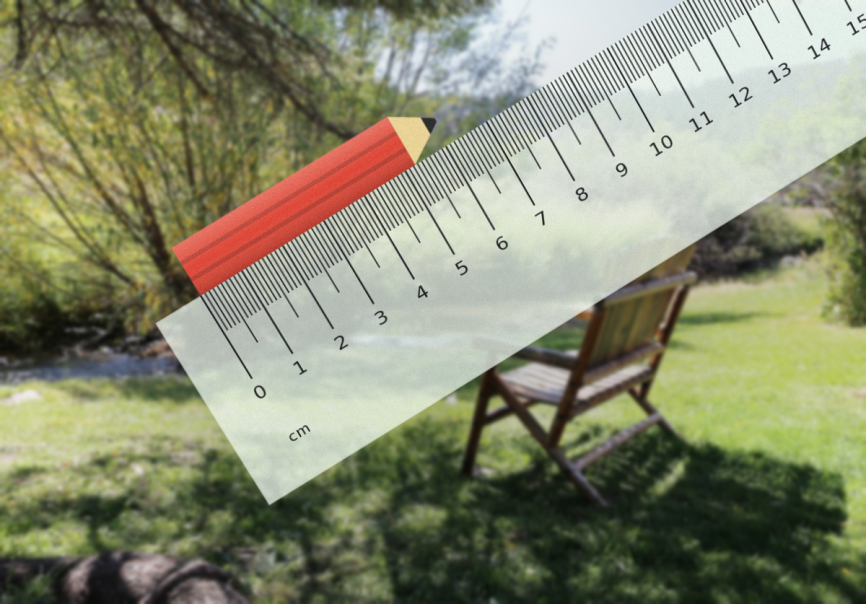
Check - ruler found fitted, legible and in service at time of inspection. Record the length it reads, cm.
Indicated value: 6.1 cm
